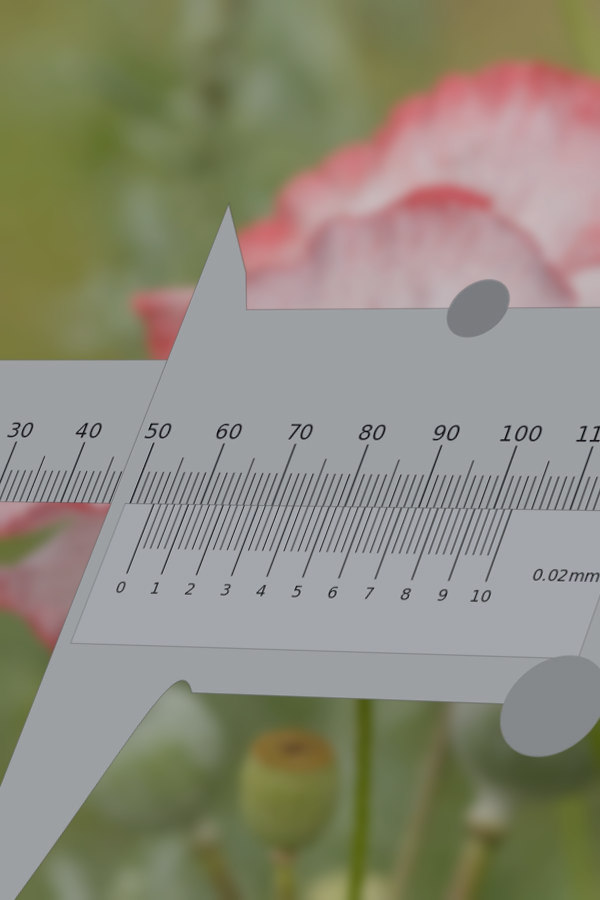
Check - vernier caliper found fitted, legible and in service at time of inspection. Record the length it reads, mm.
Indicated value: 53.4 mm
